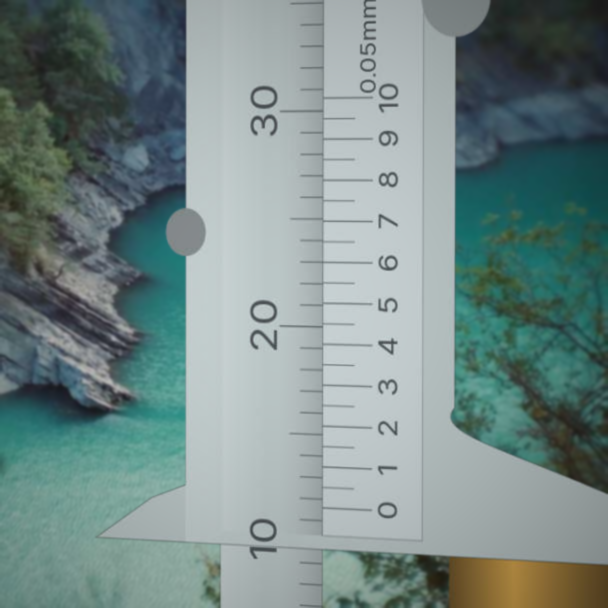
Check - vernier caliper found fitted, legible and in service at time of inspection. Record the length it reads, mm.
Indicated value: 11.6 mm
